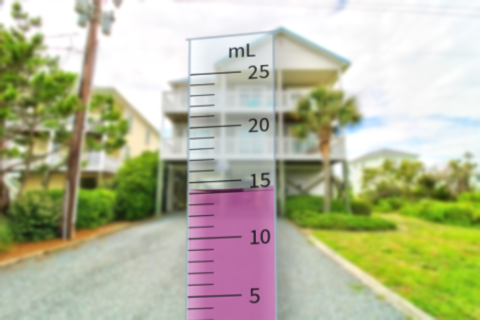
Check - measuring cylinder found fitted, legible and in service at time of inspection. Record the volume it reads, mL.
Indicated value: 14 mL
